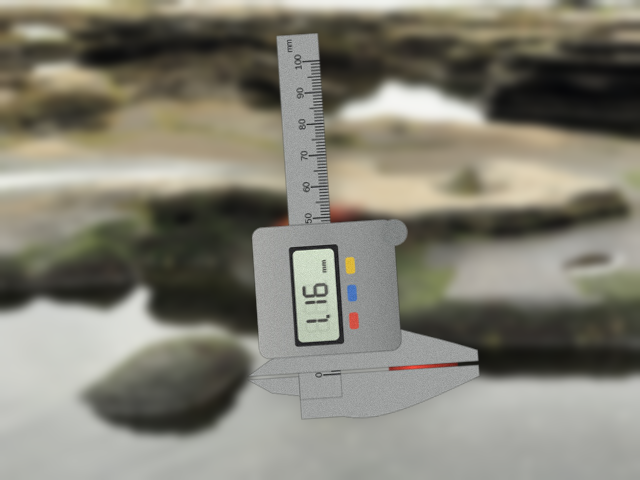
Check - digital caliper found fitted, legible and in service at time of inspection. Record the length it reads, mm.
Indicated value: 1.16 mm
